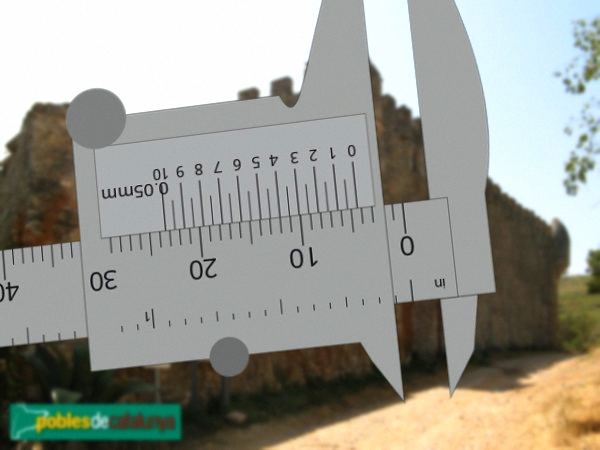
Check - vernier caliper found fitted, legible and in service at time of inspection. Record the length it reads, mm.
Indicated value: 4.4 mm
